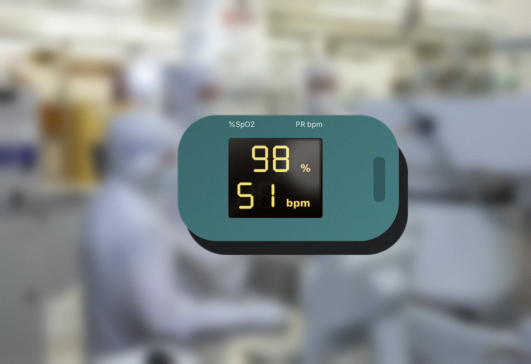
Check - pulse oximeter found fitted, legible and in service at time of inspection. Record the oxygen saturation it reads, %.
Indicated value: 98 %
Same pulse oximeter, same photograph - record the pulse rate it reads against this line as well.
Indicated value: 51 bpm
